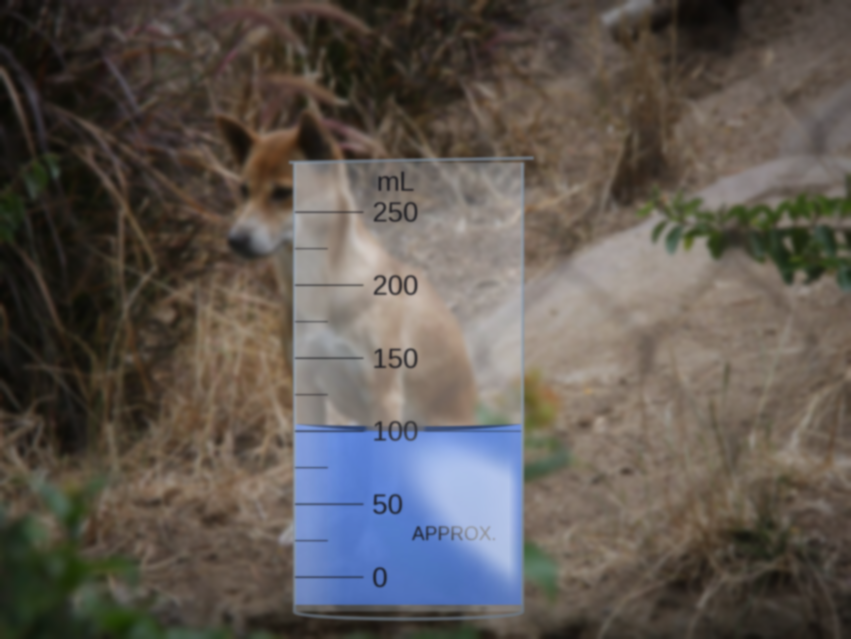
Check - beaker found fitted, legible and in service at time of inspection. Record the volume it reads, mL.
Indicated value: 100 mL
